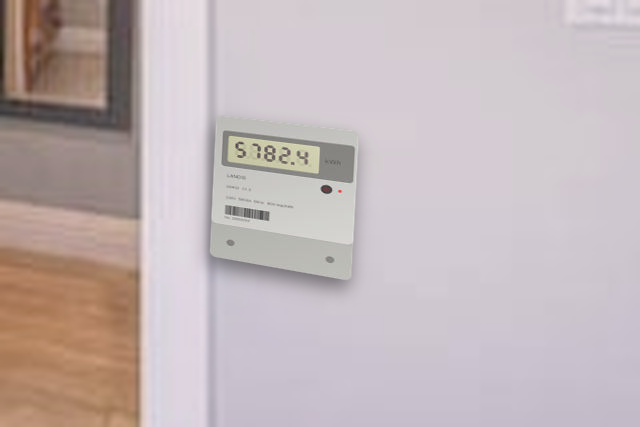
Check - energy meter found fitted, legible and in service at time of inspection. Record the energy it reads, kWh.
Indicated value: 5782.4 kWh
